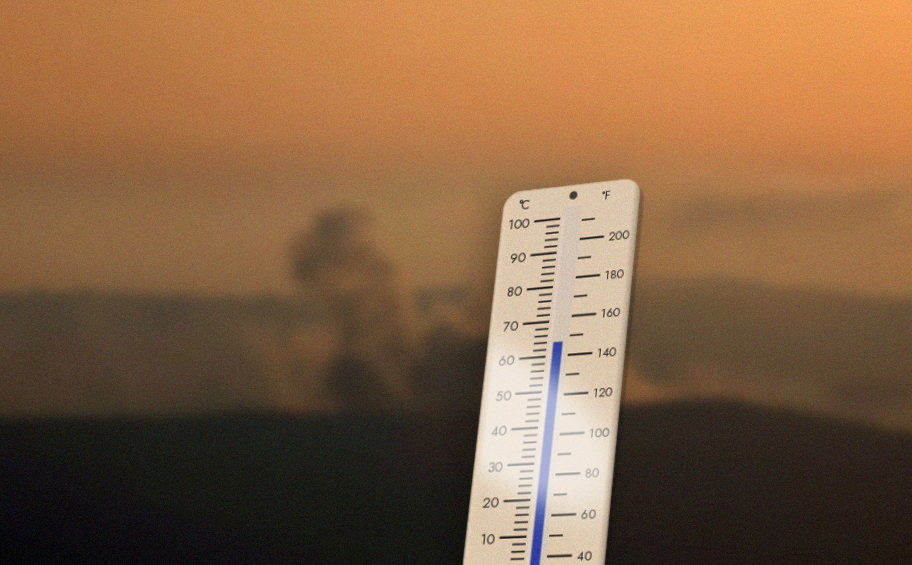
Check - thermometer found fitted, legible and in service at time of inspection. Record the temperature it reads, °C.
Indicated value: 64 °C
